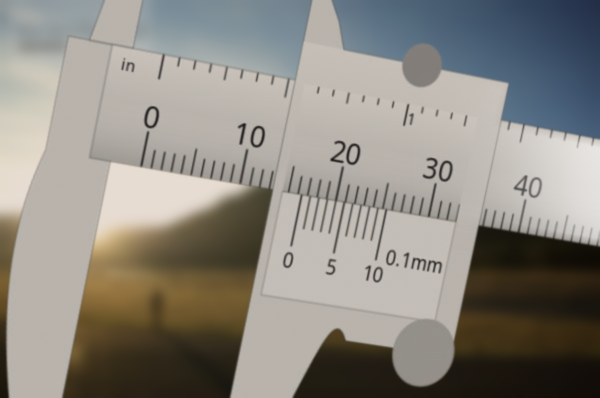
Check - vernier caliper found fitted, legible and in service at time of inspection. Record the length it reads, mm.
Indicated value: 16.4 mm
